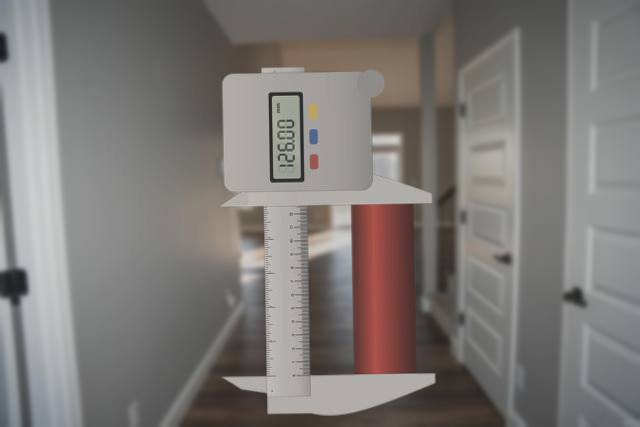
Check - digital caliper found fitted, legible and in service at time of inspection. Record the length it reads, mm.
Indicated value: 126.00 mm
